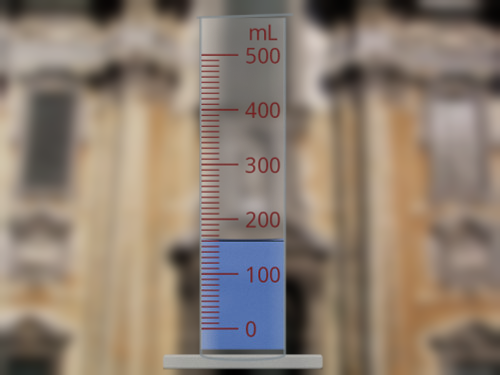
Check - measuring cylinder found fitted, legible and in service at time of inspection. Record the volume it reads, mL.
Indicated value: 160 mL
